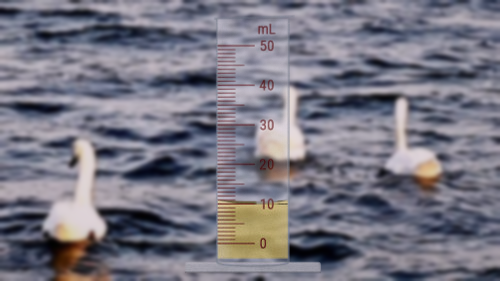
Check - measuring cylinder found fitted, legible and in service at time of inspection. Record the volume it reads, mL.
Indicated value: 10 mL
